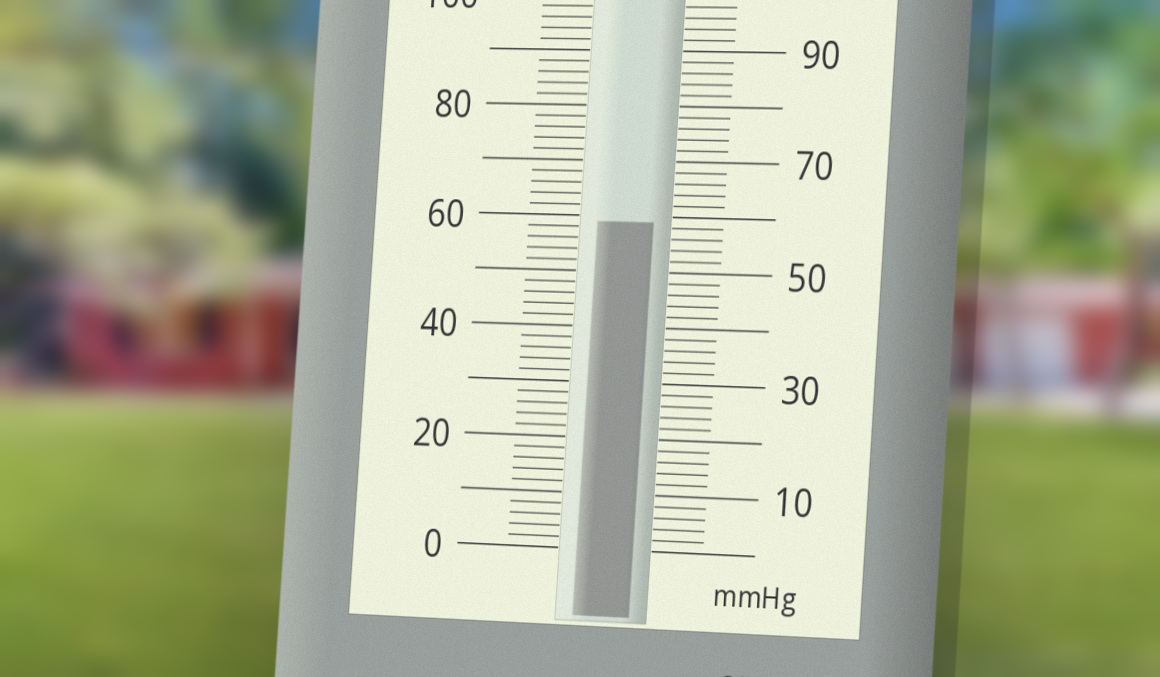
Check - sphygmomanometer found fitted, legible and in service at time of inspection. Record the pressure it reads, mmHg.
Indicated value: 59 mmHg
